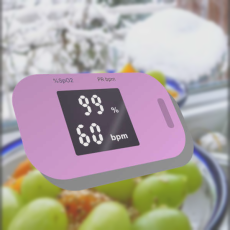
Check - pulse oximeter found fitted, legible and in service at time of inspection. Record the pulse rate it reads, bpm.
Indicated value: 60 bpm
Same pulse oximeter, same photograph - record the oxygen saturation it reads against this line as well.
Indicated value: 99 %
